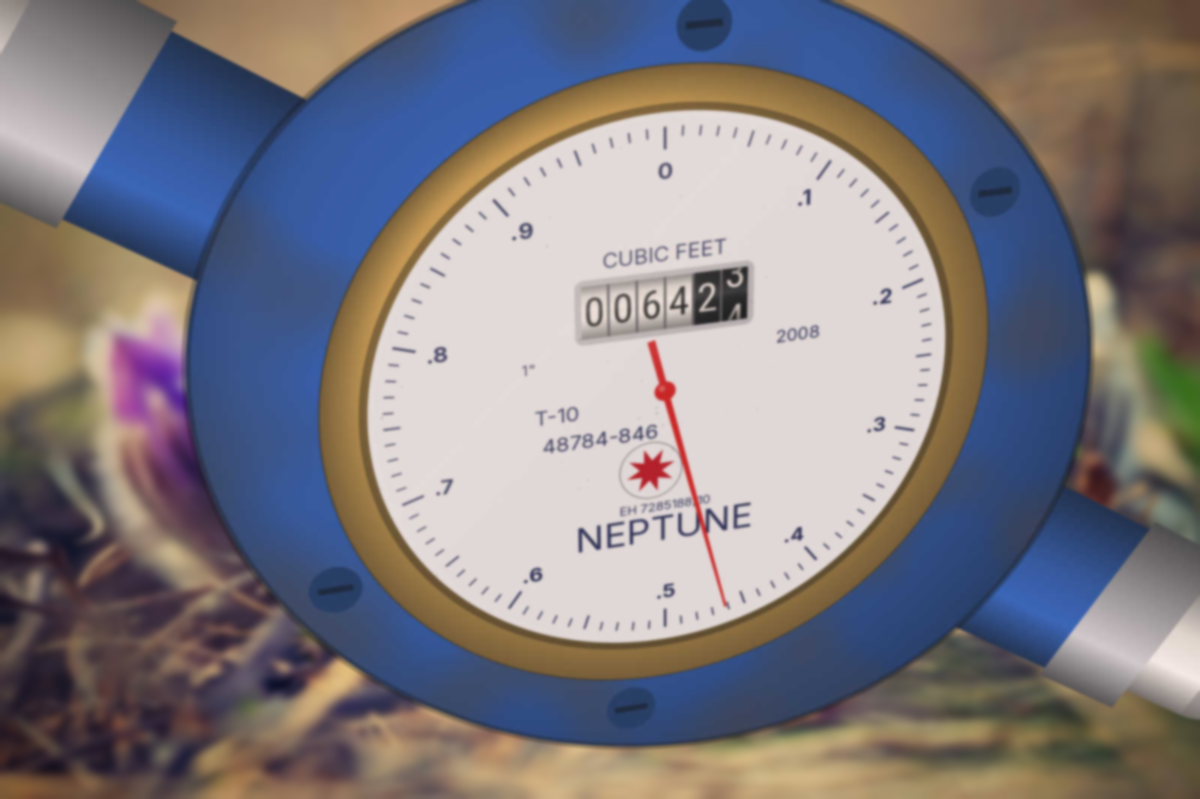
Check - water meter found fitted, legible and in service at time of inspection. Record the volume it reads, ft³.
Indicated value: 6423.46 ft³
